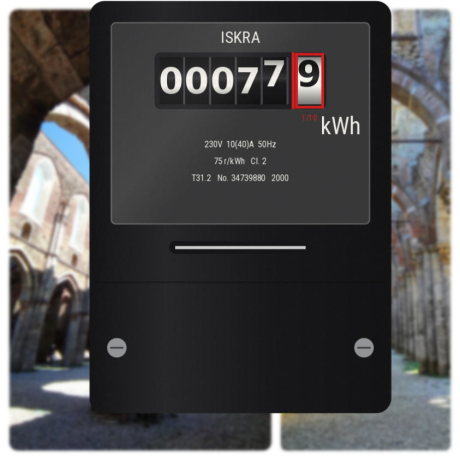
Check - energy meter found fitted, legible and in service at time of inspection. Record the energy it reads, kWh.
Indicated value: 77.9 kWh
